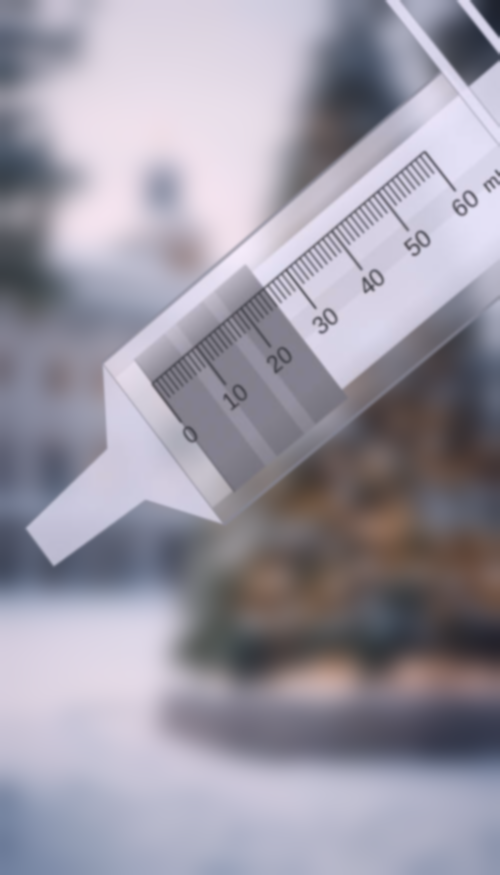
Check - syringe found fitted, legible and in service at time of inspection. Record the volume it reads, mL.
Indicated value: 0 mL
